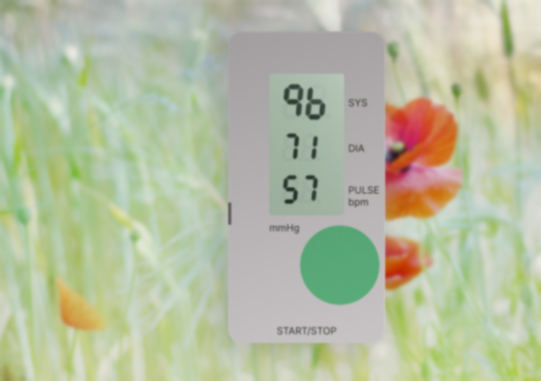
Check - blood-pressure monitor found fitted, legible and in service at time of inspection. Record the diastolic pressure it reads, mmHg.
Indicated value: 71 mmHg
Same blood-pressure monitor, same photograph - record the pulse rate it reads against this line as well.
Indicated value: 57 bpm
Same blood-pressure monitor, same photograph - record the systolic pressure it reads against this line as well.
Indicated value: 96 mmHg
